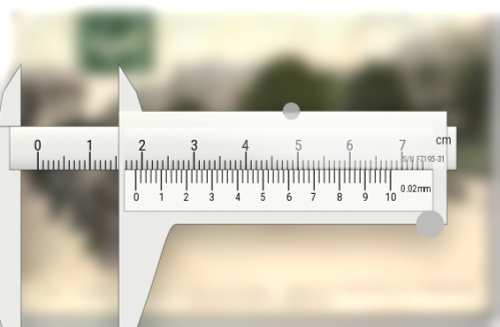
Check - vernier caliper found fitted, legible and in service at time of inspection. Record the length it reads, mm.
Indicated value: 18.8 mm
